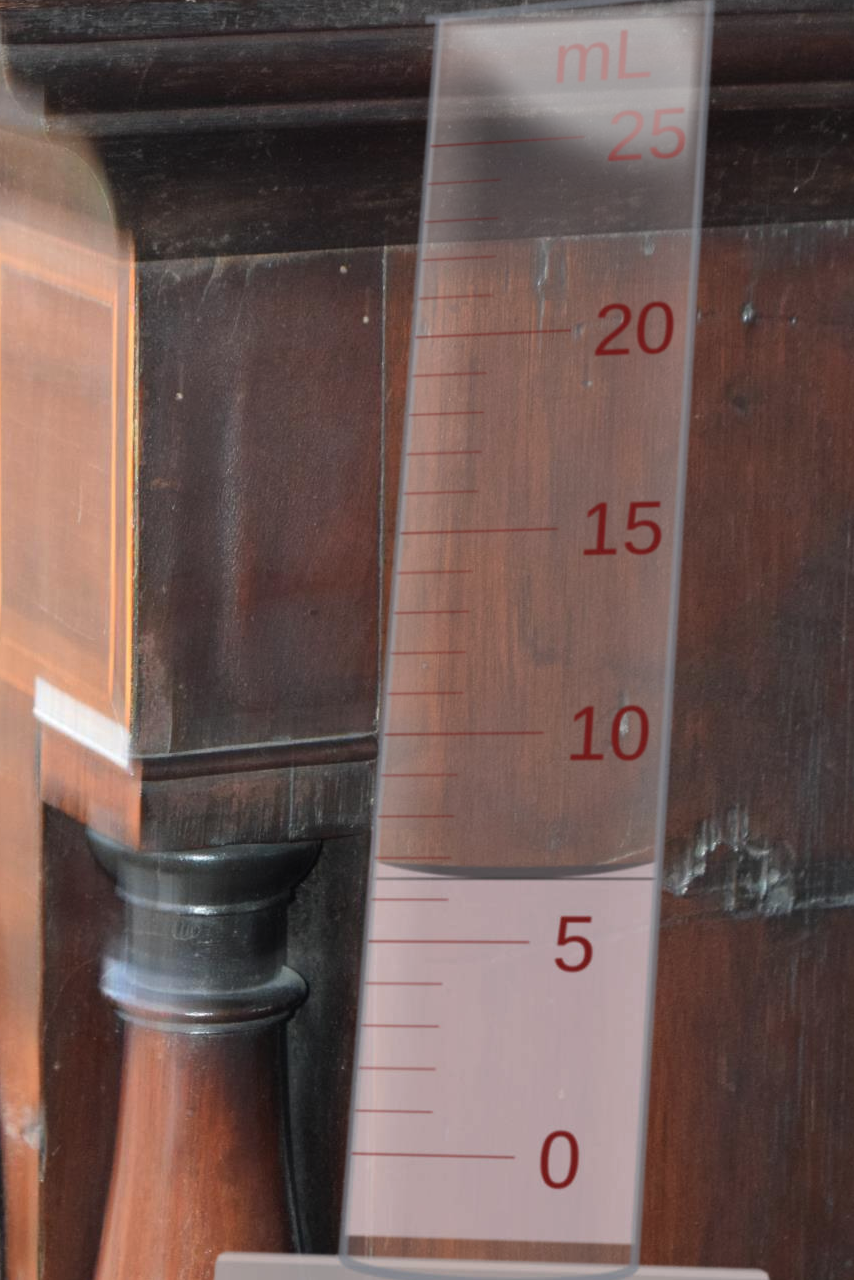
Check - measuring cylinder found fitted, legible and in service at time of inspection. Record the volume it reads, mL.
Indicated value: 6.5 mL
